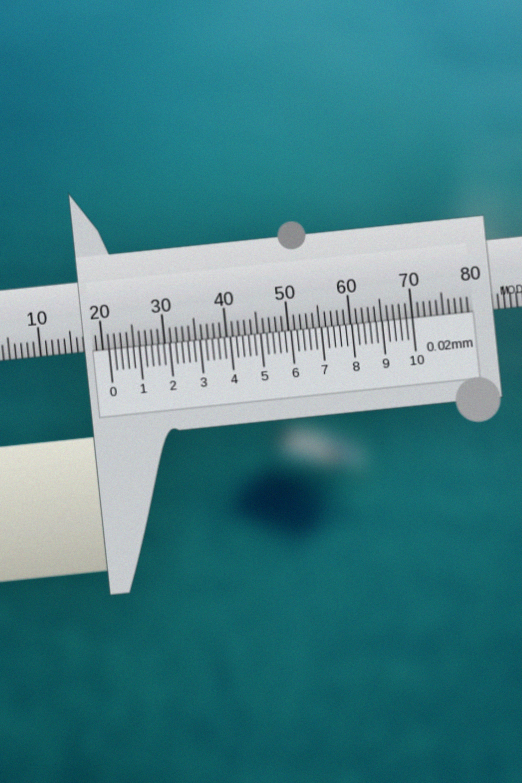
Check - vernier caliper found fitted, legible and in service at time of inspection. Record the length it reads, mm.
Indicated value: 21.0 mm
